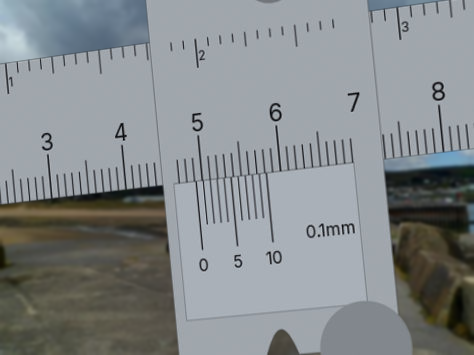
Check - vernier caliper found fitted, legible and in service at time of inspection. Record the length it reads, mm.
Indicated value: 49.2 mm
